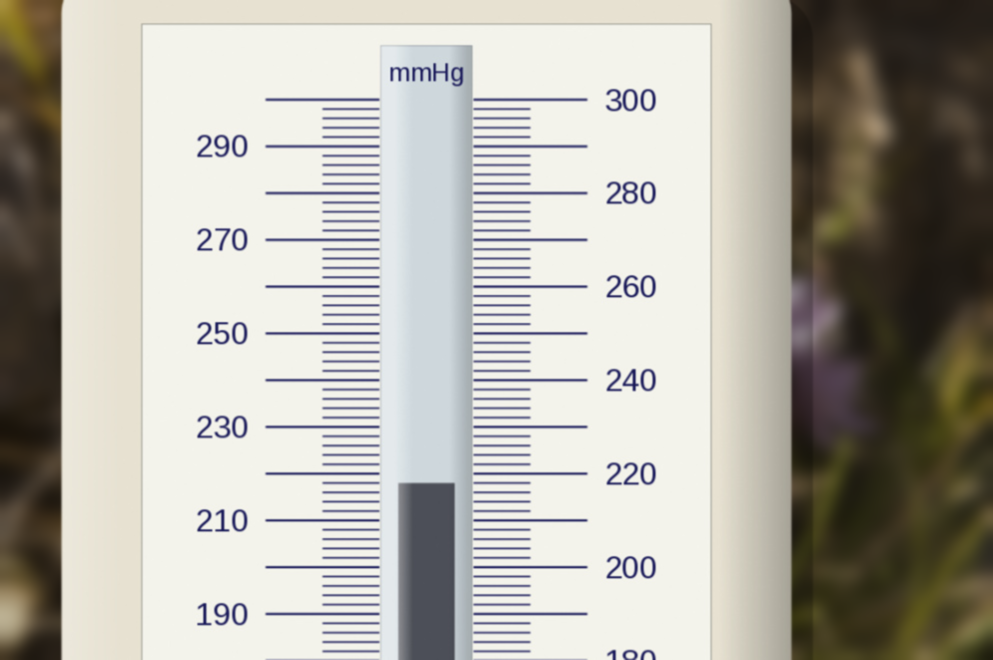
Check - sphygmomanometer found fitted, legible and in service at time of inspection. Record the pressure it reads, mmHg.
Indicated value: 218 mmHg
